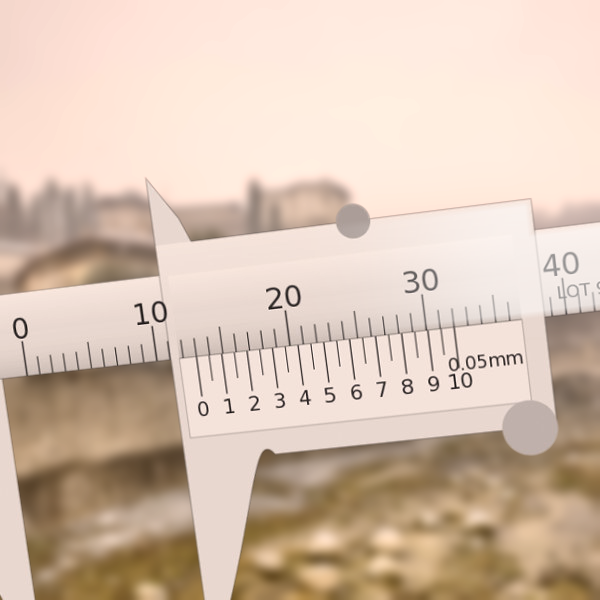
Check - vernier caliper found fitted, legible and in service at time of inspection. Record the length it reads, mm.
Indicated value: 13.0 mm
